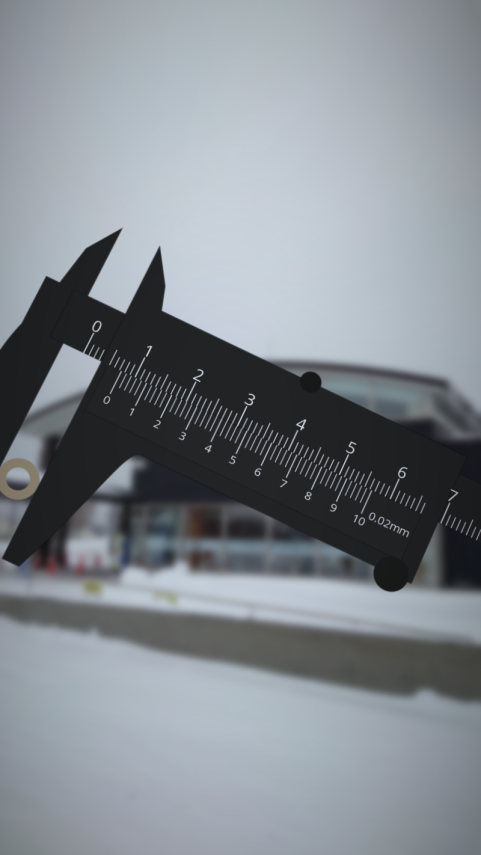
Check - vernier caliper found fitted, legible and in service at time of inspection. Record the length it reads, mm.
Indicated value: 7.4 mm
